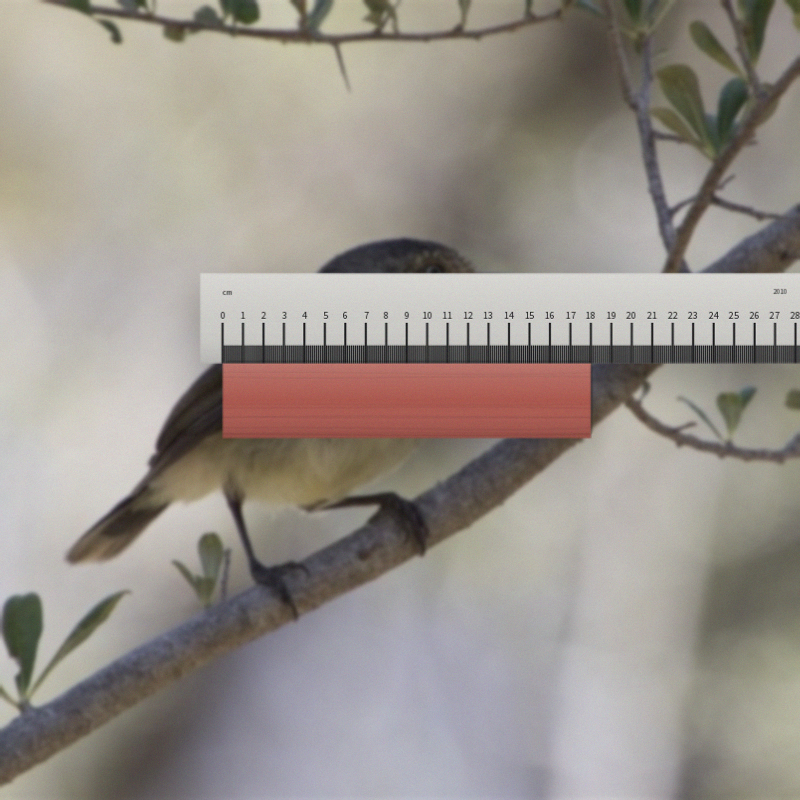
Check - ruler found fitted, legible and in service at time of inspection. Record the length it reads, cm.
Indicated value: 18 cm
